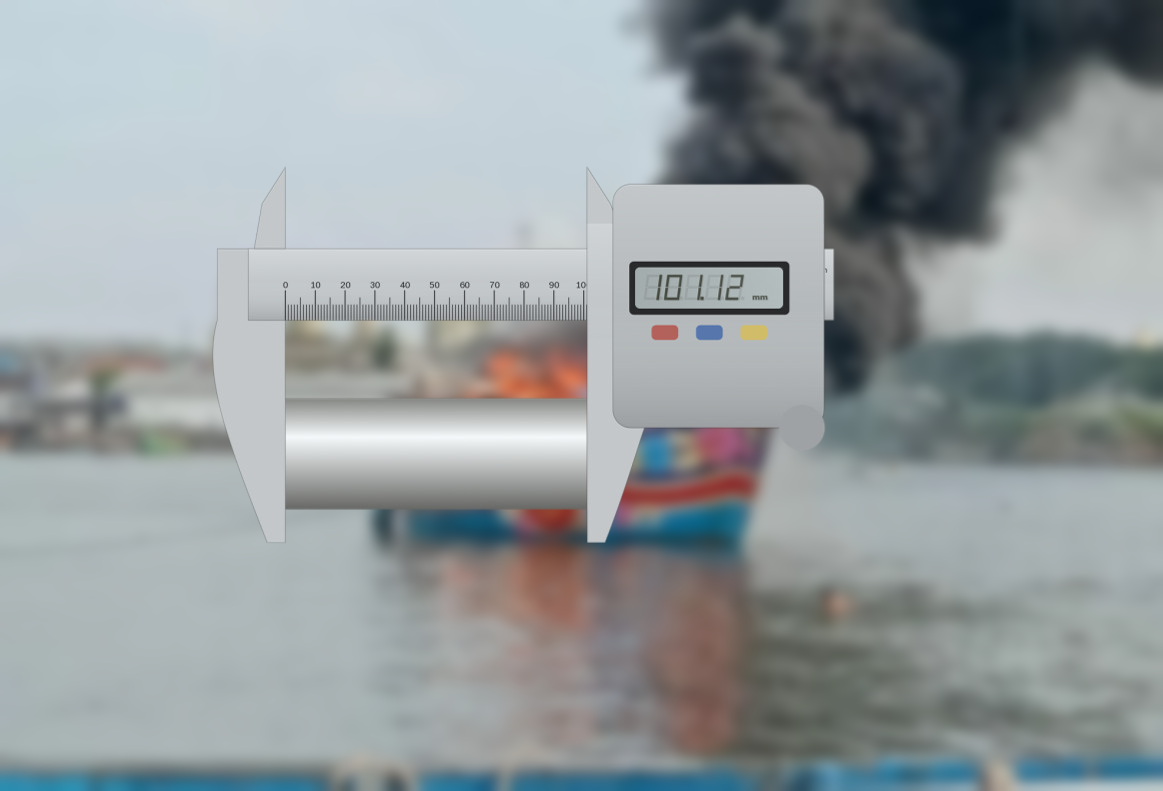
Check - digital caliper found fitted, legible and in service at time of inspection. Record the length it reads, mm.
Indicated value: 101.12 mm
